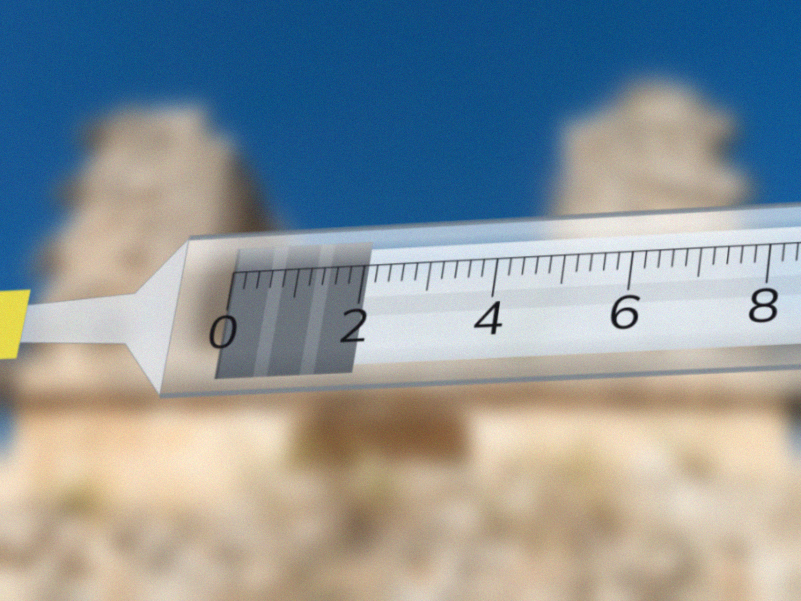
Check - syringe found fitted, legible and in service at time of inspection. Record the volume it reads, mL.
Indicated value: 0 mL
